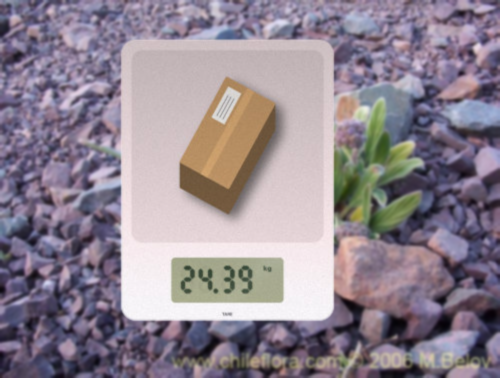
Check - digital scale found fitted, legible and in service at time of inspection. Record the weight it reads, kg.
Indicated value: 24.39 kg
